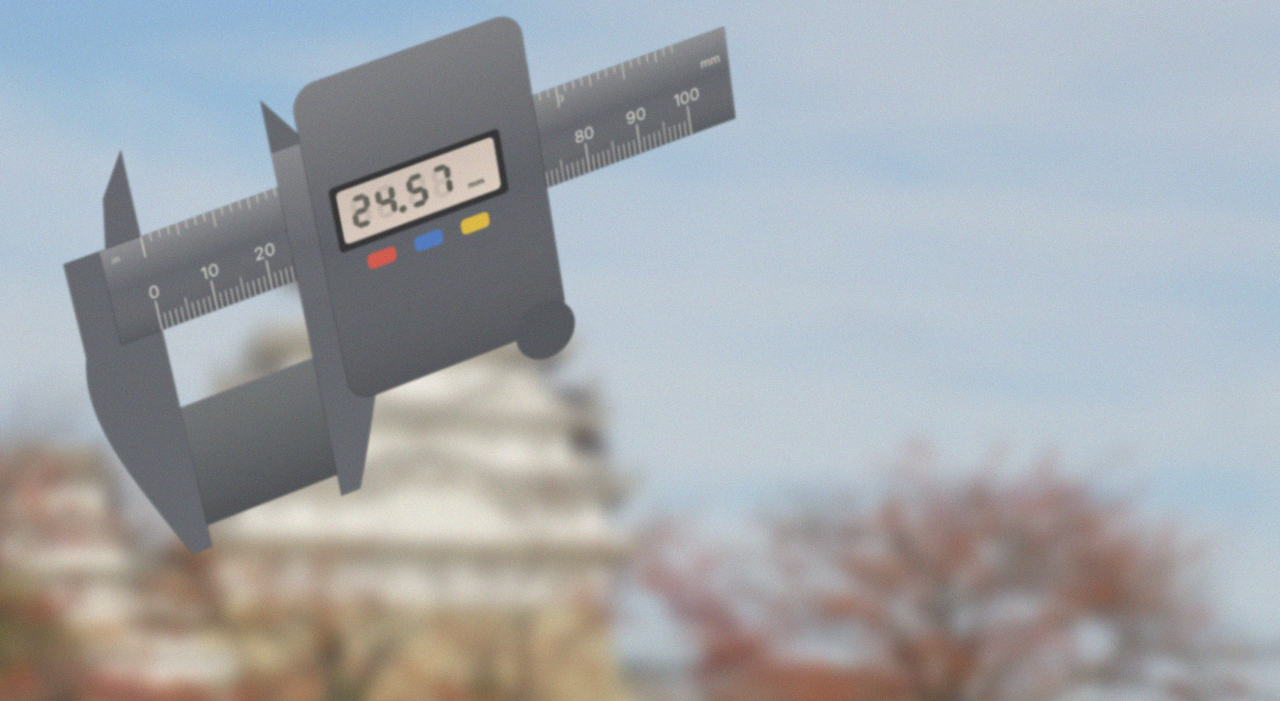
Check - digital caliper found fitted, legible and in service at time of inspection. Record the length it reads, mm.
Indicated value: 24.57 mm
